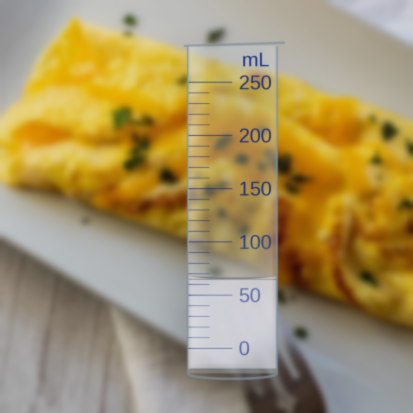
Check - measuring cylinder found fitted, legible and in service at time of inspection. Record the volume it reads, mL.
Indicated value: 65 mL
